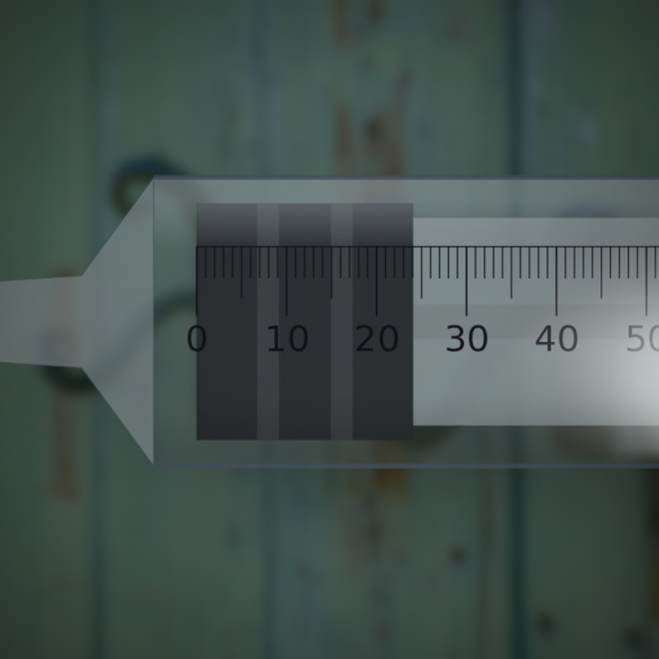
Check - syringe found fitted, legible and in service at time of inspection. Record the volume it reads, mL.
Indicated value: 0 mL
